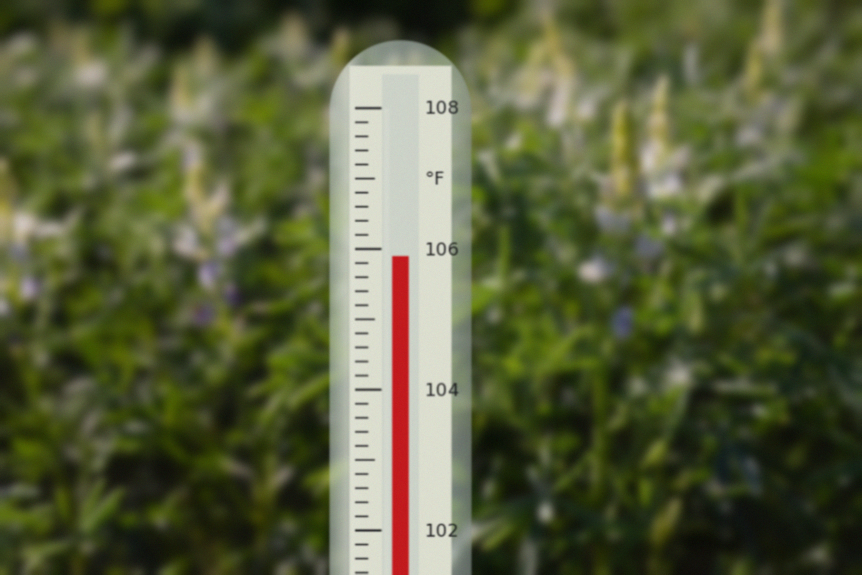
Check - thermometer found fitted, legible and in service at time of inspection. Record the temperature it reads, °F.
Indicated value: 105.9 °F
